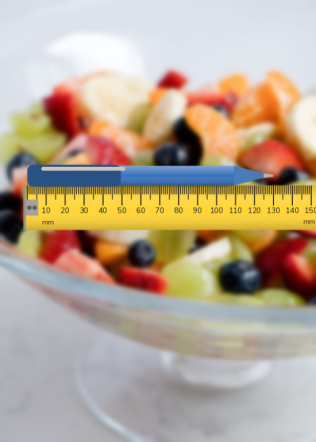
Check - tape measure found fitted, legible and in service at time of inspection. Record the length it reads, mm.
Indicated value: 130 mm
